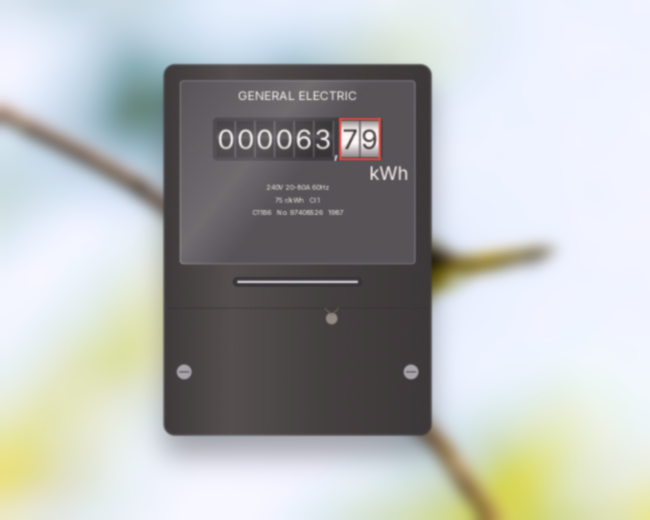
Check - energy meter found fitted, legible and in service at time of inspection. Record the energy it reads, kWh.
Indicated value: 63.79 kWh
